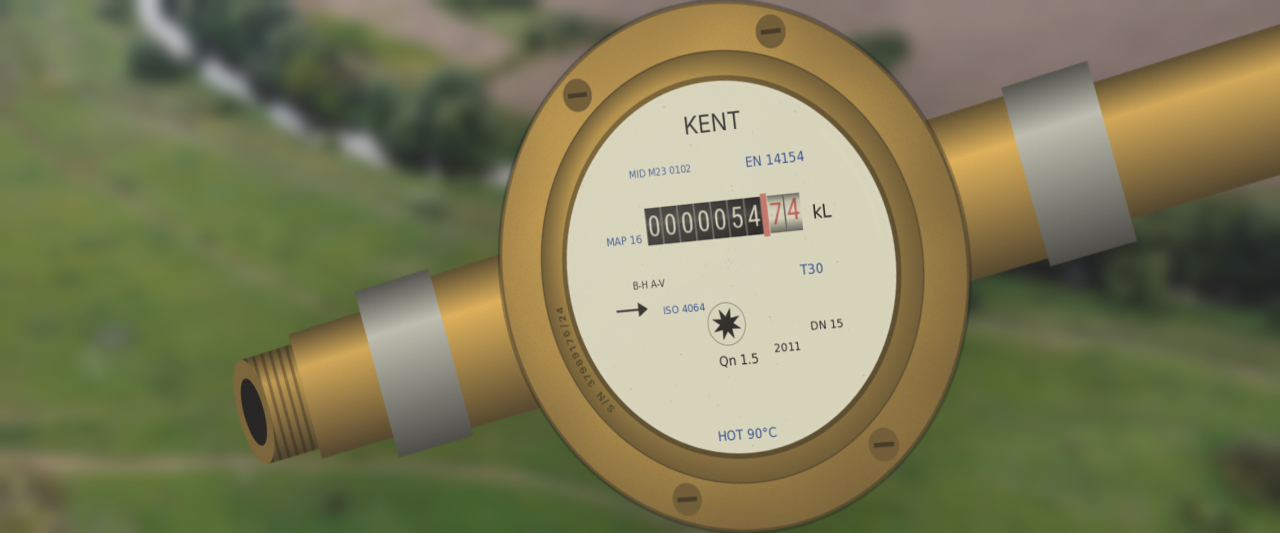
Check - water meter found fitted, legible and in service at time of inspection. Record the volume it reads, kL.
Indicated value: 54.74 kL
